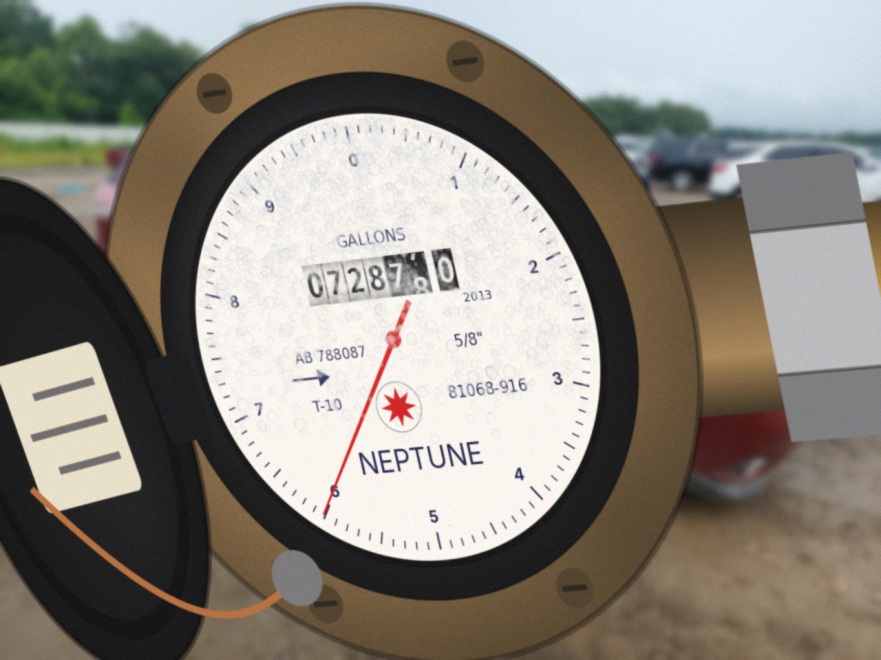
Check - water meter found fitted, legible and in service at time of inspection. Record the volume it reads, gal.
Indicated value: 728776.0 gal
